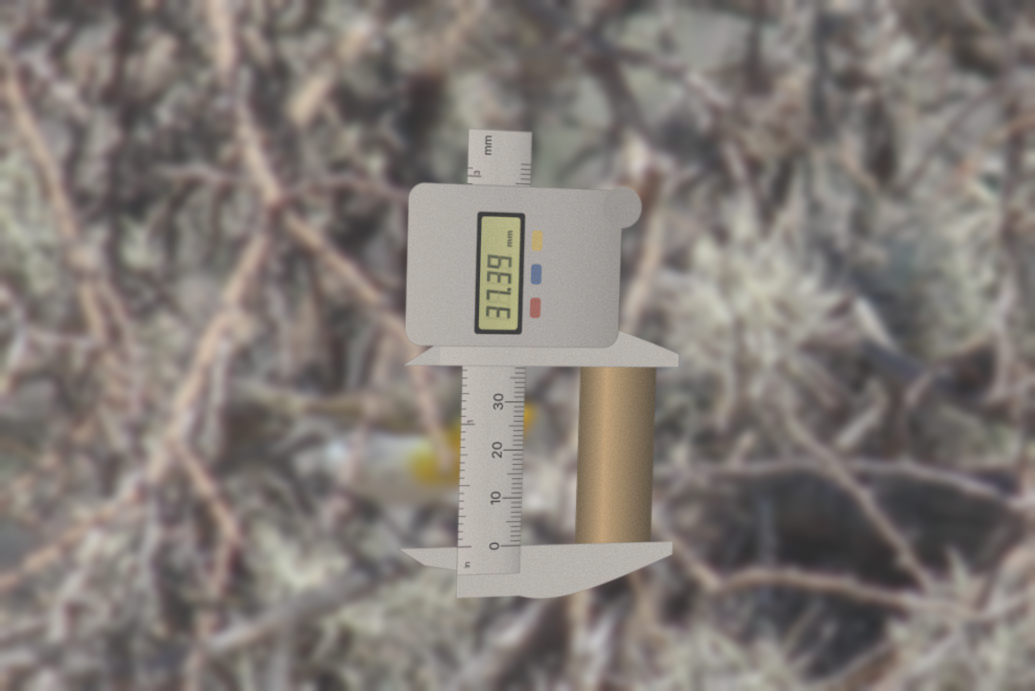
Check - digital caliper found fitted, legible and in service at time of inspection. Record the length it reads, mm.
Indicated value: 37.39 mm
